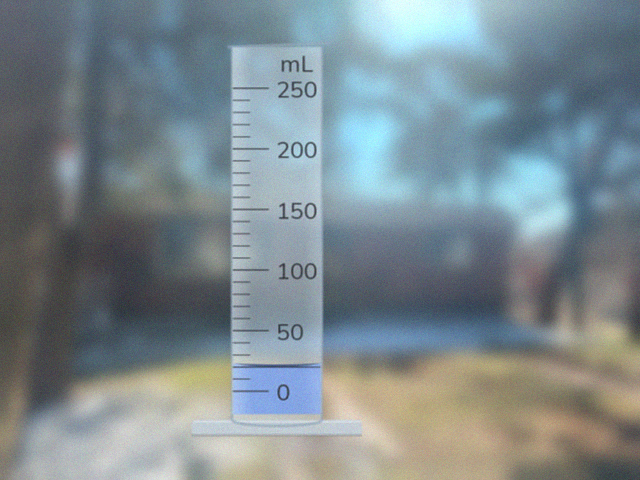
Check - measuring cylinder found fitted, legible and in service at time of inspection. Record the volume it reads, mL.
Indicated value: 20 mL
